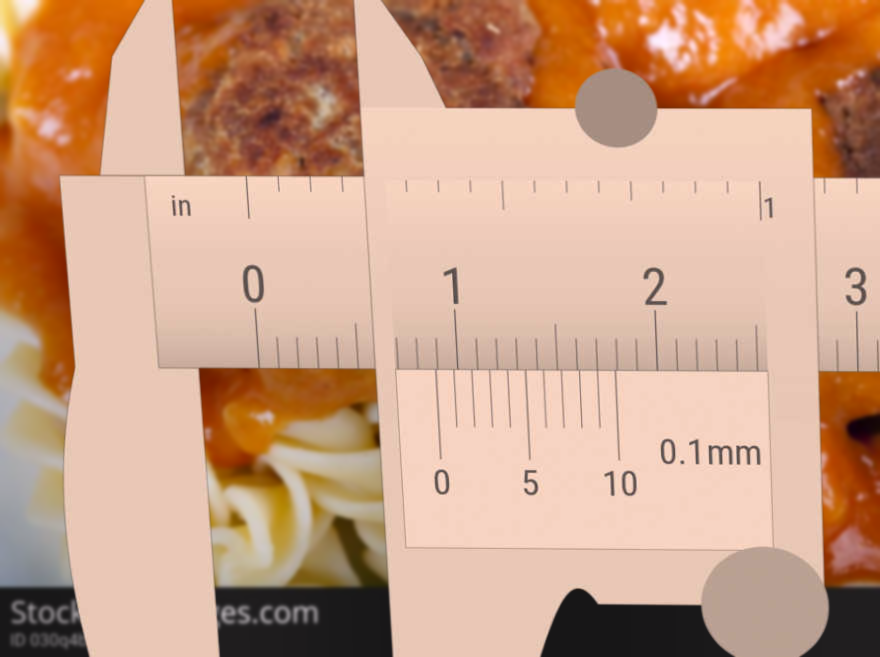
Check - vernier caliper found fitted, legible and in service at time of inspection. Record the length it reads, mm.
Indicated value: 8.9 mm
